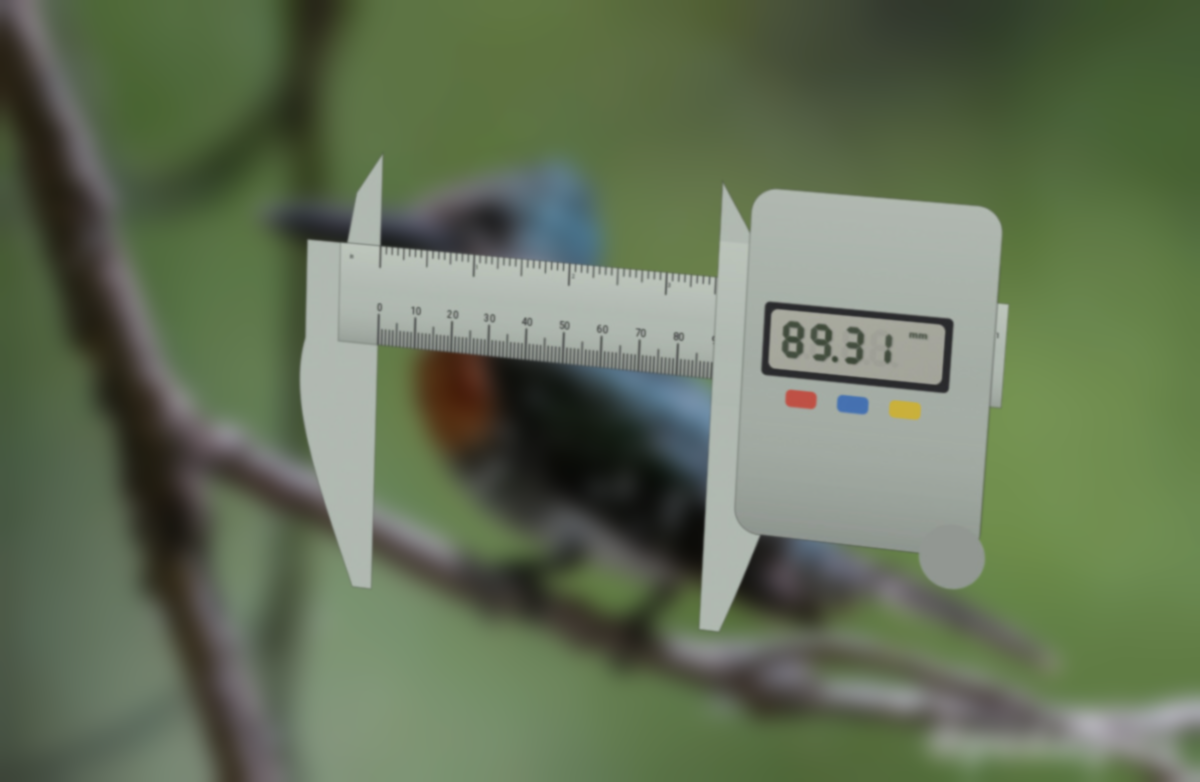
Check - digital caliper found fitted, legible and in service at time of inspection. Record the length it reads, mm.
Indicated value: 89.31 mm
